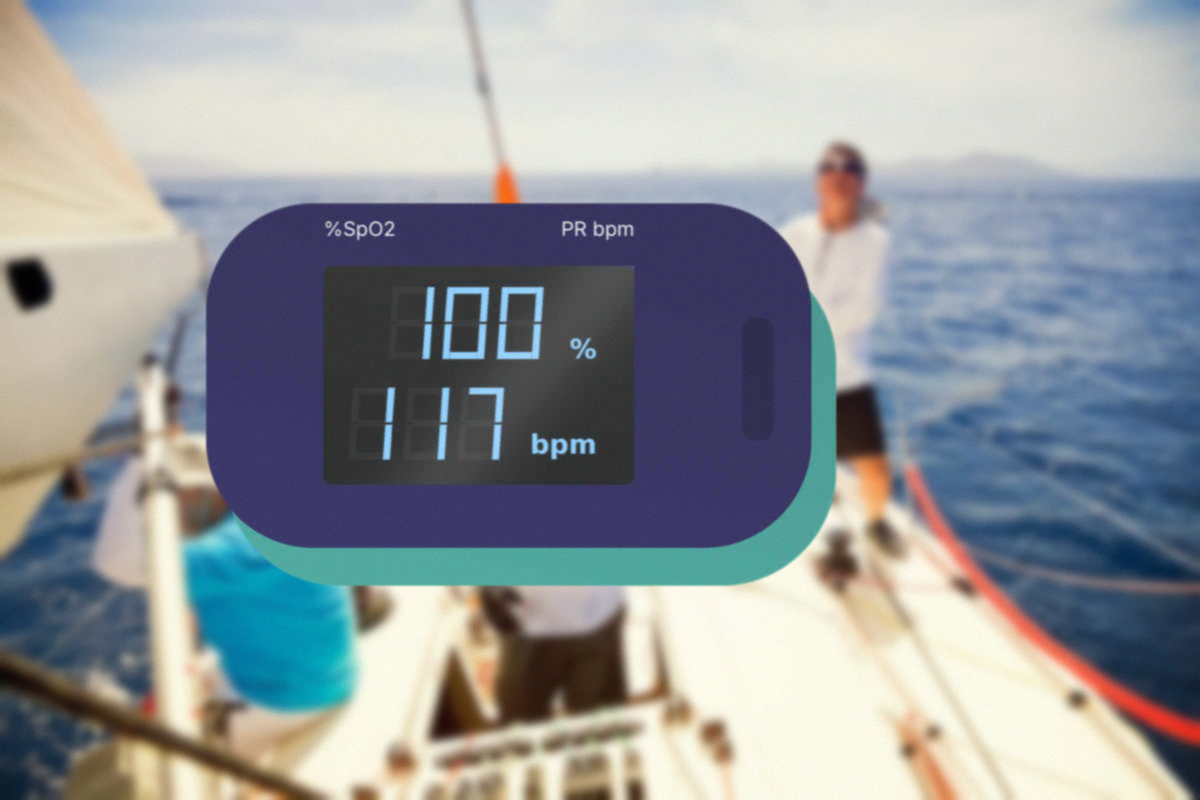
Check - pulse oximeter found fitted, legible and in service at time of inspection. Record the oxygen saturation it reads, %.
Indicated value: 100 %
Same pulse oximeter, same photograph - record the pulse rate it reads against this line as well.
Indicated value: 117 bpm
